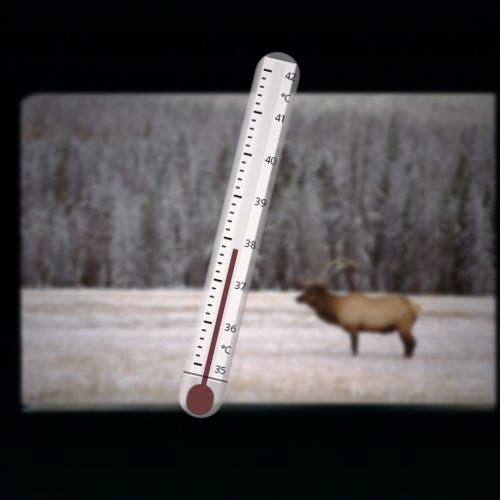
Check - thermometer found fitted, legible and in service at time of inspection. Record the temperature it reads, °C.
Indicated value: 37.8 °C
